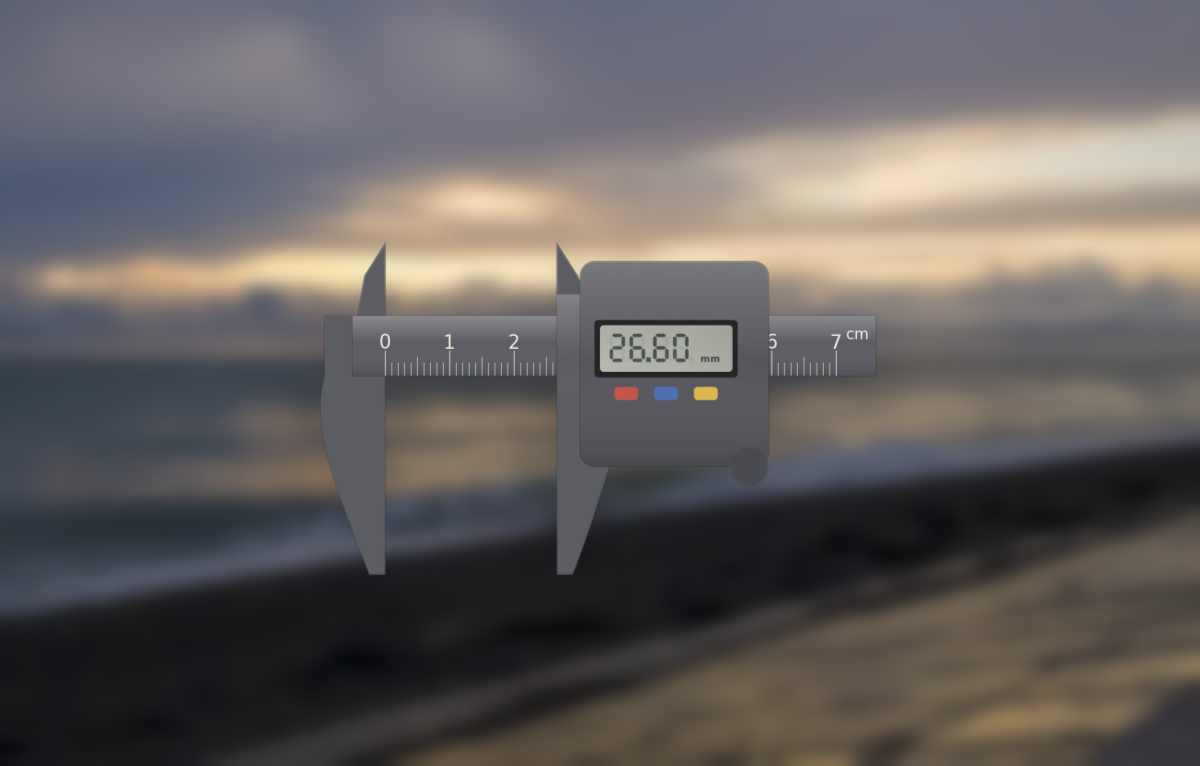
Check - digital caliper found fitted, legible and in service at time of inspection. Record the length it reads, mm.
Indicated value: 26.60 mm
